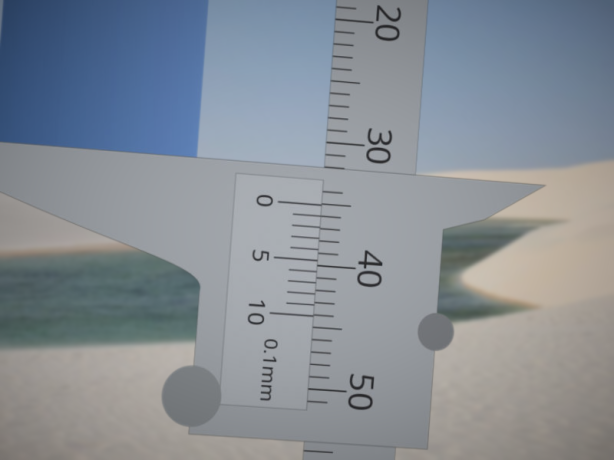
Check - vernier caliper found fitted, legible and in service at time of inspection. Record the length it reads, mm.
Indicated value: 35.1 mm
